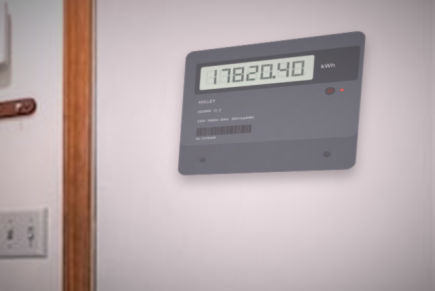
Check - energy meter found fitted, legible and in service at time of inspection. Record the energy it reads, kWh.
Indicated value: 17820.40 kWh
